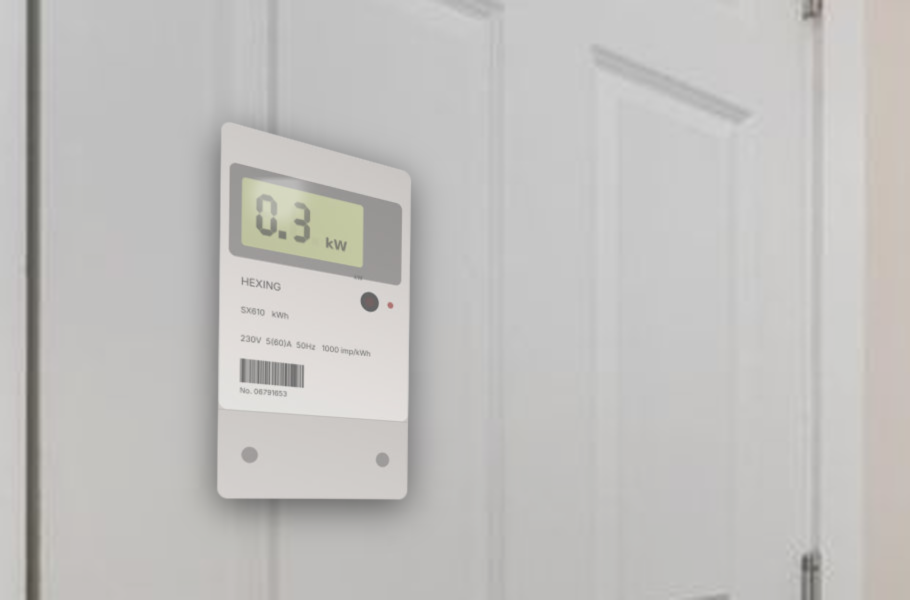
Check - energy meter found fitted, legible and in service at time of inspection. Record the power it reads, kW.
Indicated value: 0.3 kW
